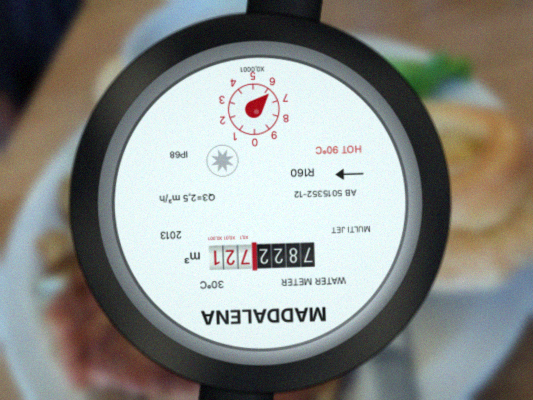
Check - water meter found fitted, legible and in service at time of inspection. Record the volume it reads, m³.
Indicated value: 7822.7216 m³
